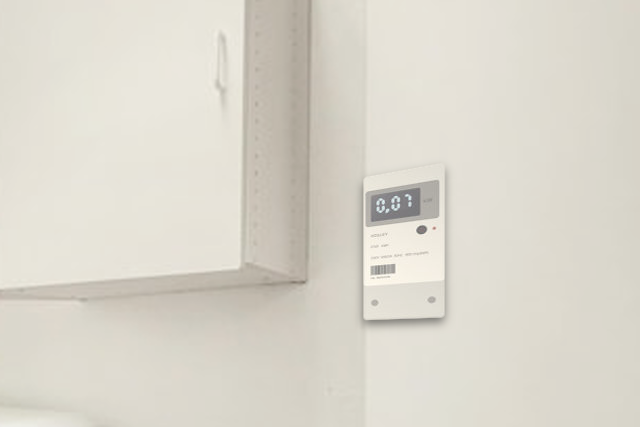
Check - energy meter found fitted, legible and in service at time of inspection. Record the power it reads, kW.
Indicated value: 0.07 kW
